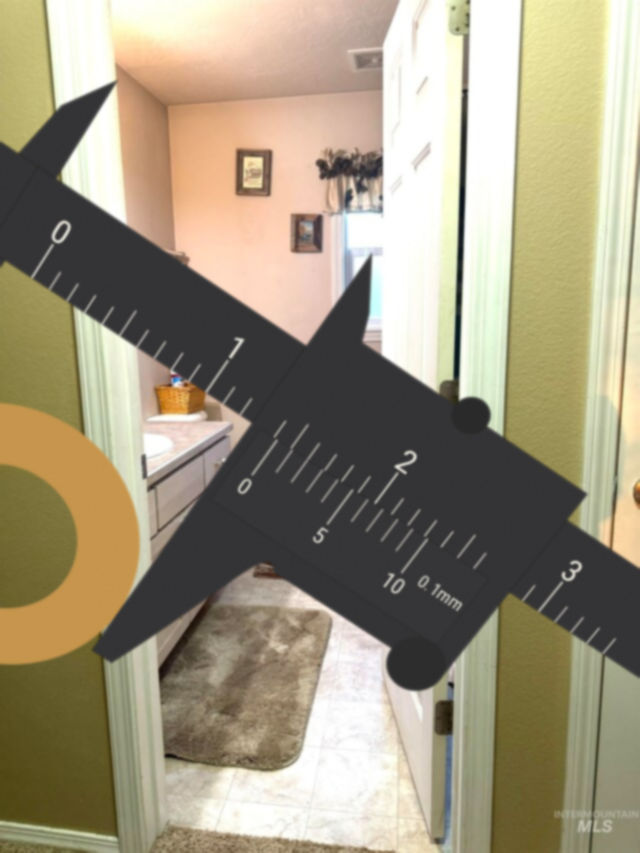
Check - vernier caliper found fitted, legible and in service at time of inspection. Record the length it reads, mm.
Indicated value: 14.2 mm
